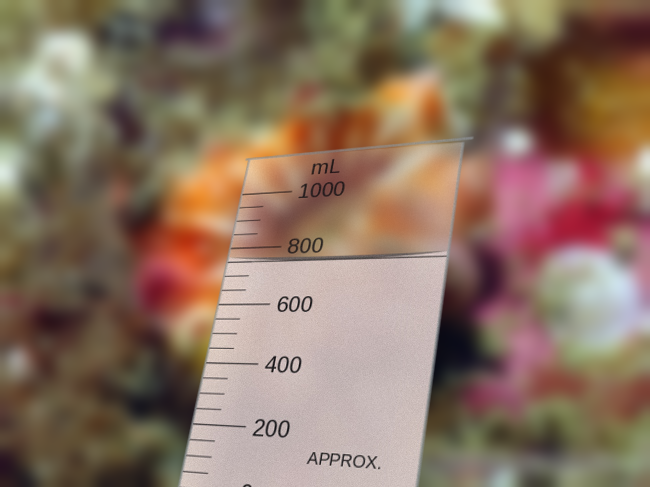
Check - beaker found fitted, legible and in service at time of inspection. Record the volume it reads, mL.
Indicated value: 750 mL
